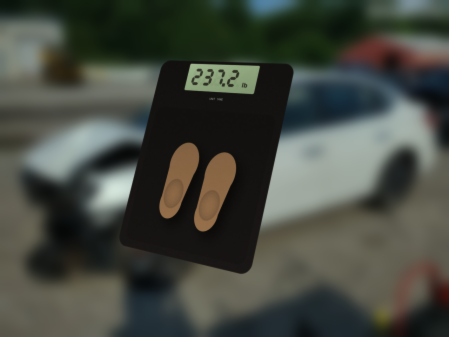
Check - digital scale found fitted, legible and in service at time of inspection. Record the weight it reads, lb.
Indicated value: 237.2 lb
